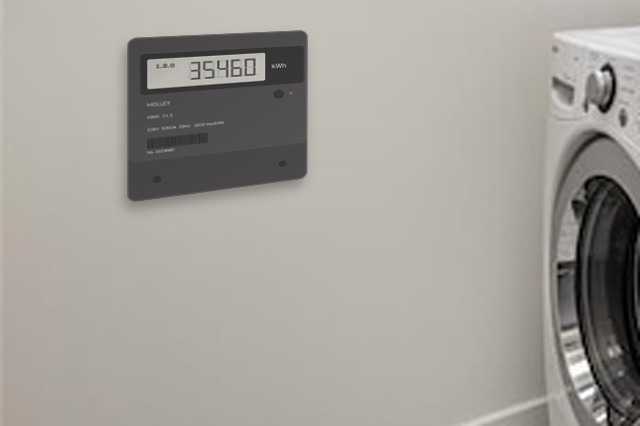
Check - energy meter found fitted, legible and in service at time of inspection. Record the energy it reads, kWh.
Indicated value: 35460 kWh
